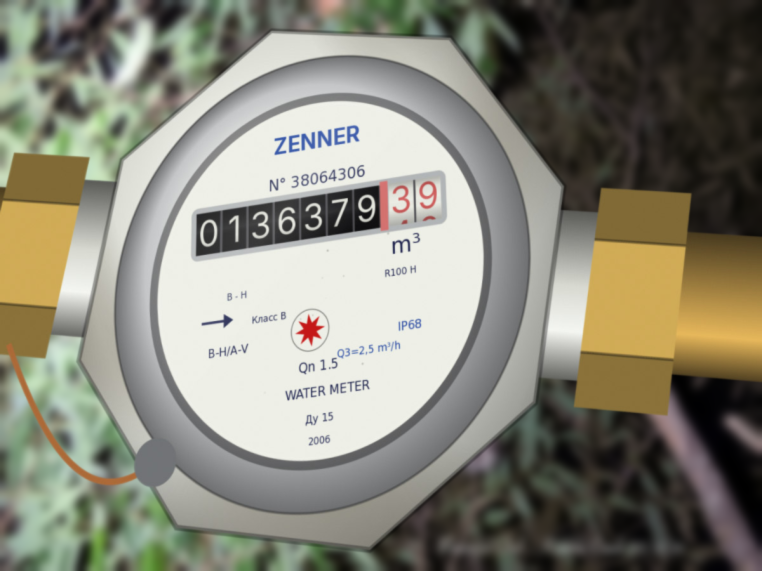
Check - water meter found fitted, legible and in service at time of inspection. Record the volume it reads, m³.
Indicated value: 136379.39 m³
